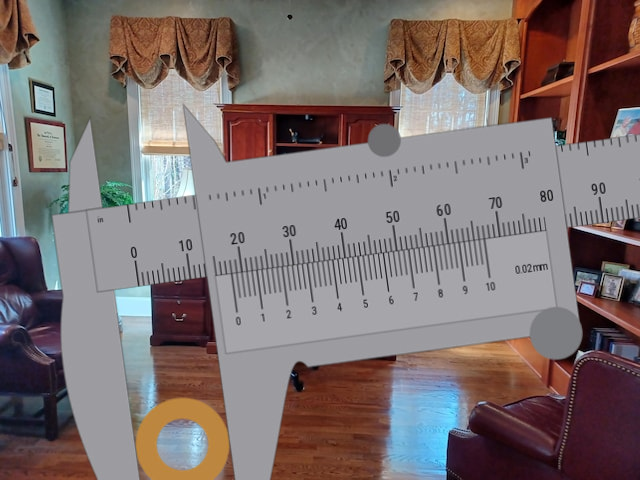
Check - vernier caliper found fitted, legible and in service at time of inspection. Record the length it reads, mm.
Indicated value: 18.0 mm
